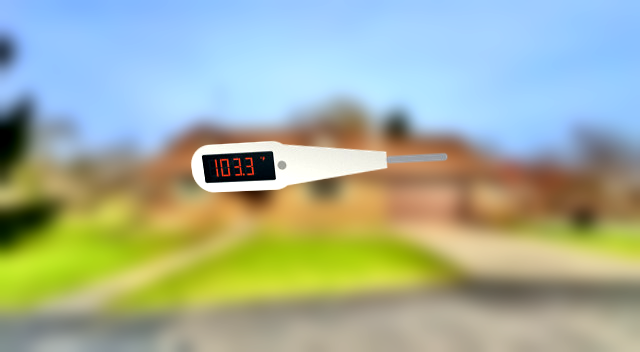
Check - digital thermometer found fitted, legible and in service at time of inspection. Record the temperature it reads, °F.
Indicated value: 103.3 °F
